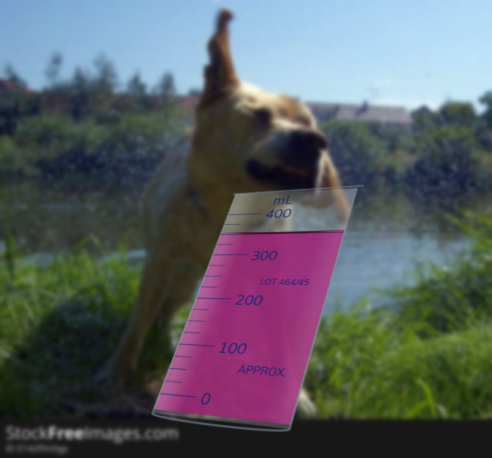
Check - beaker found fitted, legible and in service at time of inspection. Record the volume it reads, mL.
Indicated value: 350 mL
